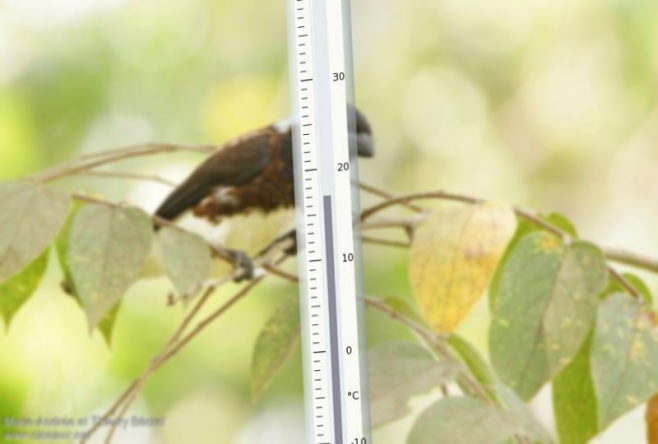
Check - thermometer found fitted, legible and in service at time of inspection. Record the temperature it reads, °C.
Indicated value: 17 °C
